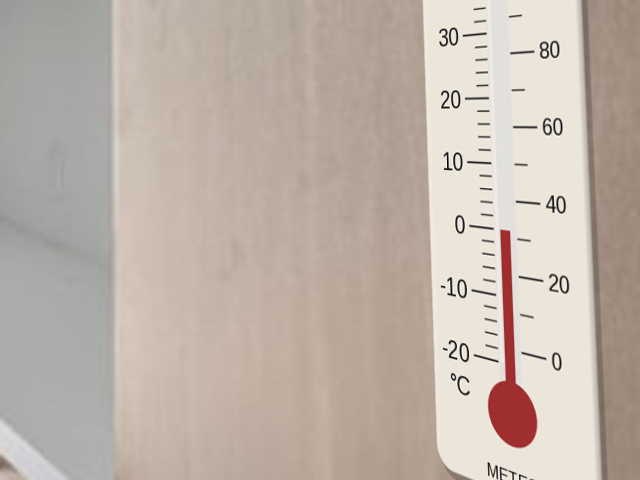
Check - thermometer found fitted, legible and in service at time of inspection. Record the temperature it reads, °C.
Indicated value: 0 °C
